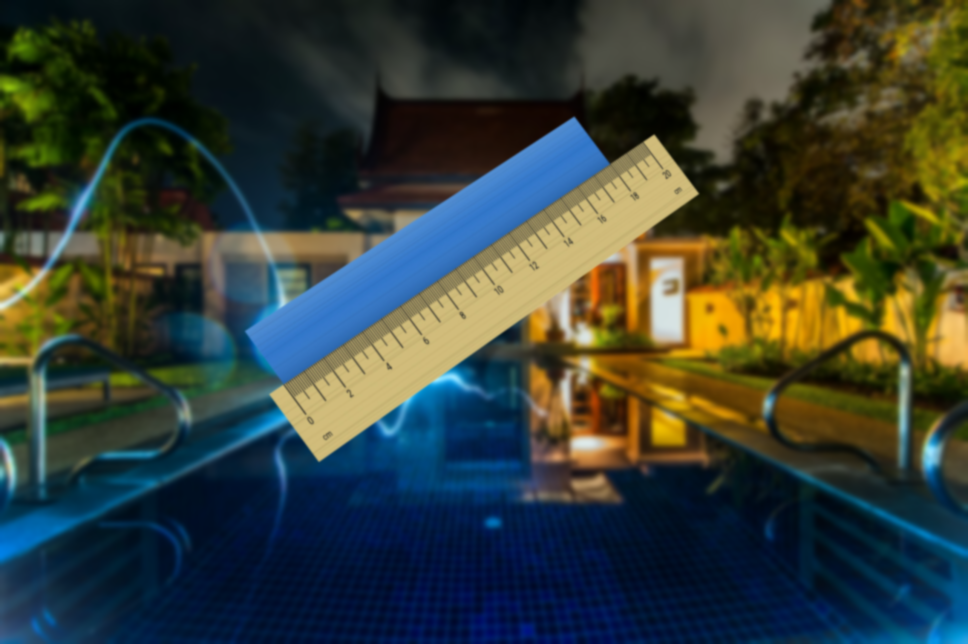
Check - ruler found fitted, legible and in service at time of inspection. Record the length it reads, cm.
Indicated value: 18 cm
